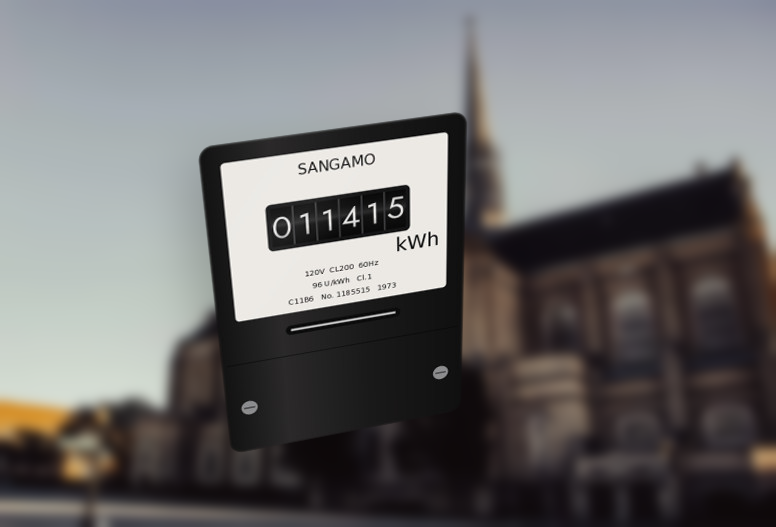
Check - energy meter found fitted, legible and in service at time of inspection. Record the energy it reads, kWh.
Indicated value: 11415 kWh
